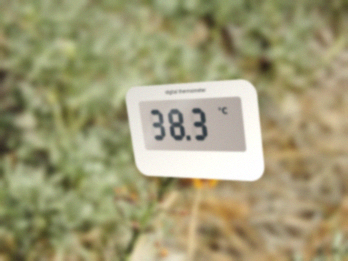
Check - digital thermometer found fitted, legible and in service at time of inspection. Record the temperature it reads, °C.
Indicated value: 38.3 °C
